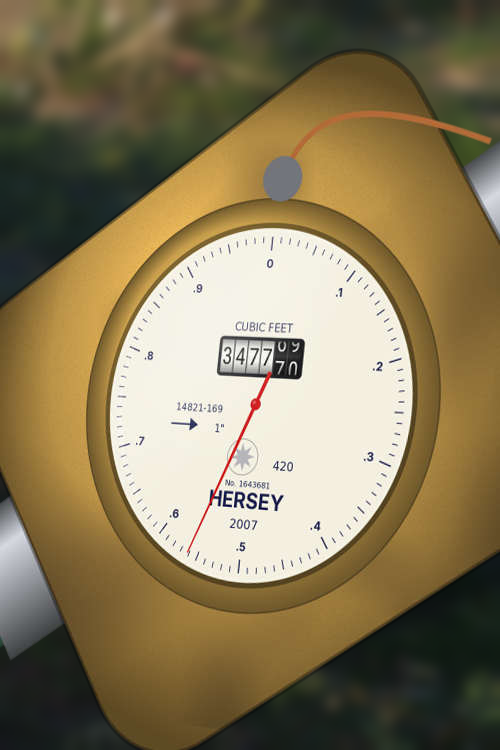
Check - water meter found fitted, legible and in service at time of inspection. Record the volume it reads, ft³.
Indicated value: 347769.56 ft³
